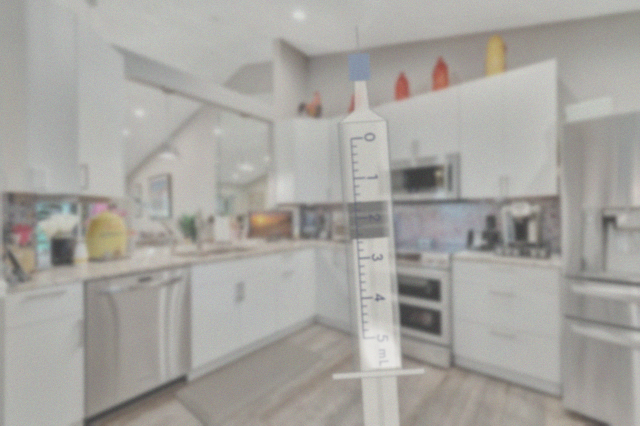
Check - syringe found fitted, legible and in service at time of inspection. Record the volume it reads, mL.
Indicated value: 1.6 mL
